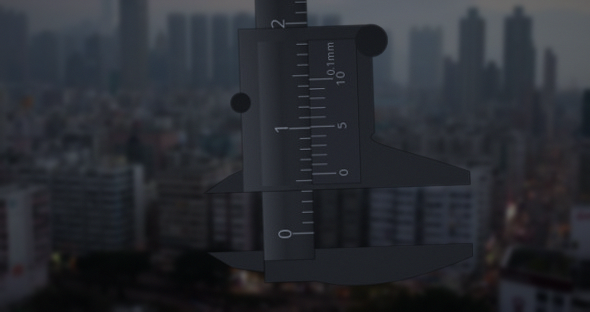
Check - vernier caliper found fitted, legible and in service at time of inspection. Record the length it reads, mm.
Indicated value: 5.6 mm
